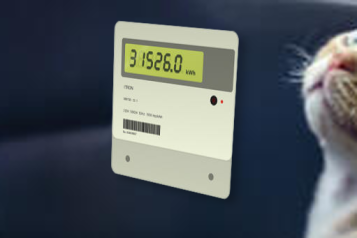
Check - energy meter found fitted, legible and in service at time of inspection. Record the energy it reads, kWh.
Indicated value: 31526.0 kWh
